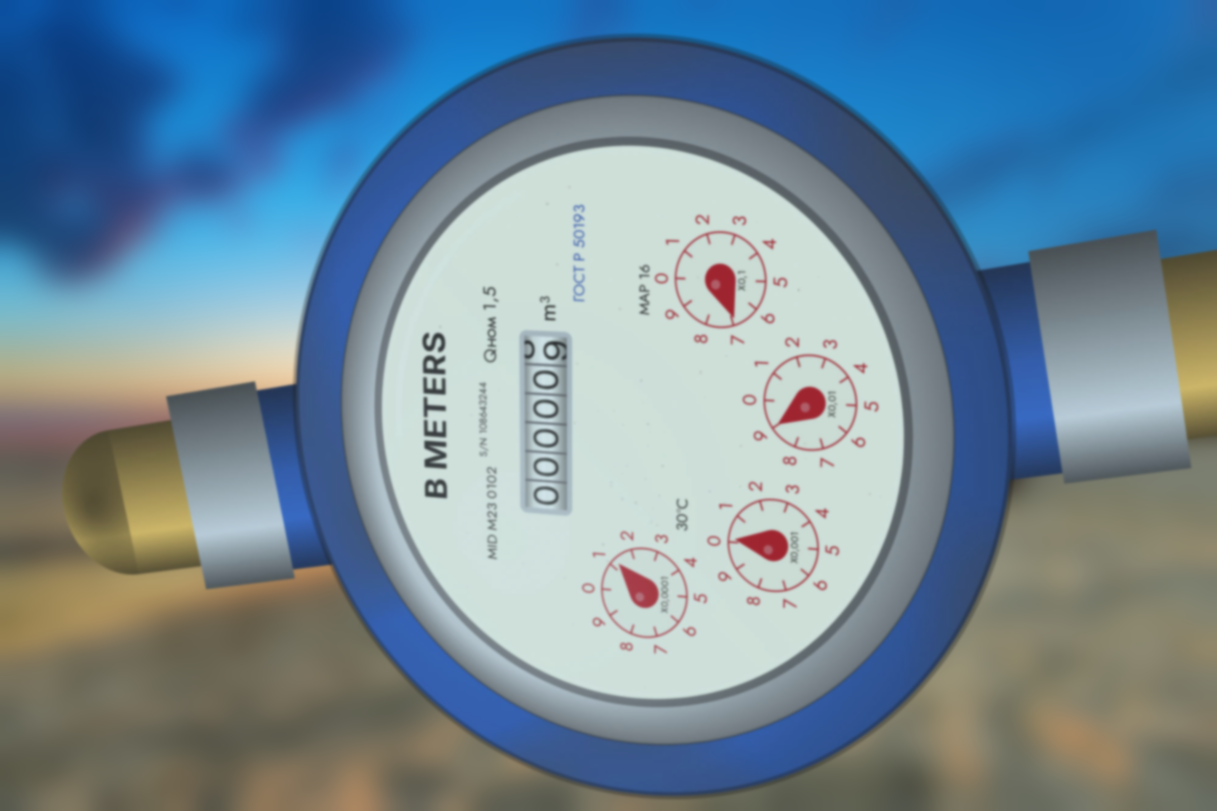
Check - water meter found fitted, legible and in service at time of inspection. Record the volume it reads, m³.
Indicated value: 8.6901 m³
